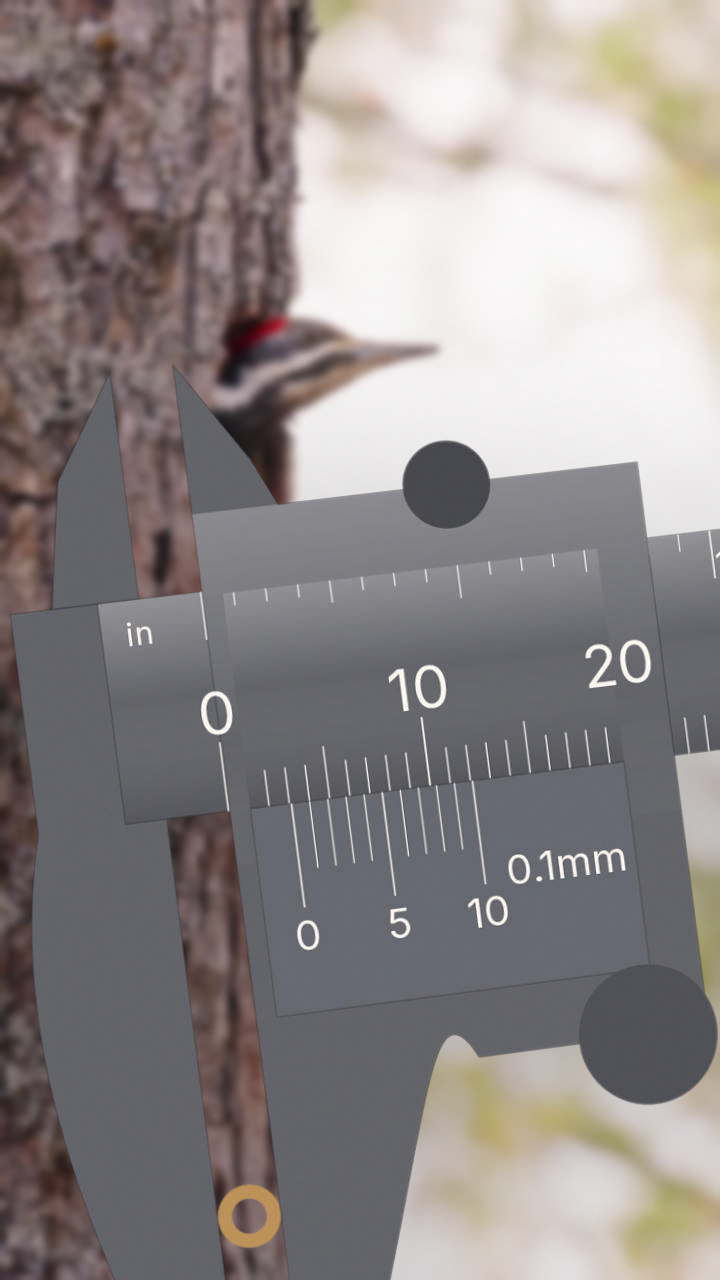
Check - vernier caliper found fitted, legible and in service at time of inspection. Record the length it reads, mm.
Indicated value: 3.1 mm
